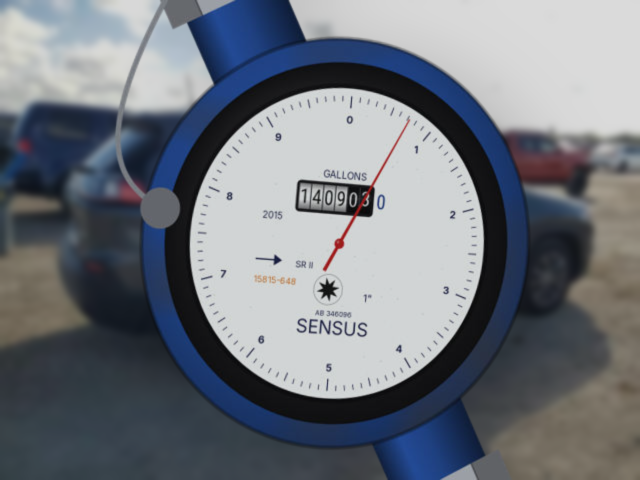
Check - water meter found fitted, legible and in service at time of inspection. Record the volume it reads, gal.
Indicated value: 1409030.7 gal
